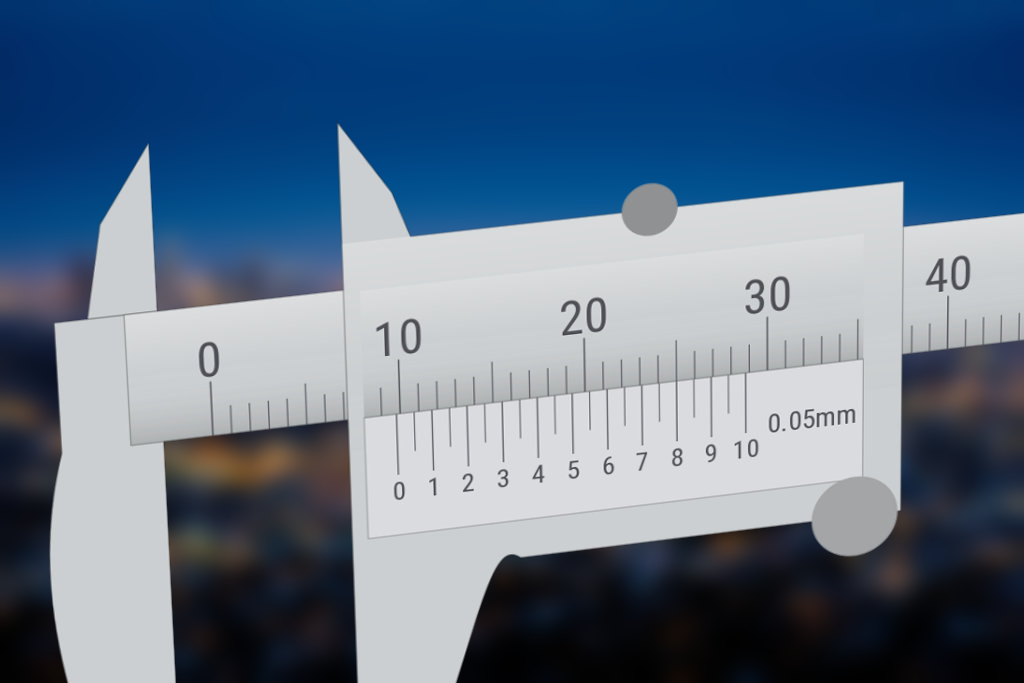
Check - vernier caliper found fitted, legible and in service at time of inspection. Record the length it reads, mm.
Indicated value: 9.8 mm
